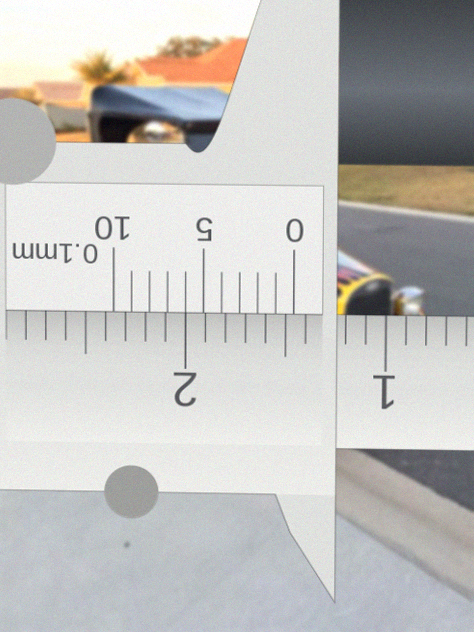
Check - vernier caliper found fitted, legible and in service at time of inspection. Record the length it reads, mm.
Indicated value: 14.6 mm
